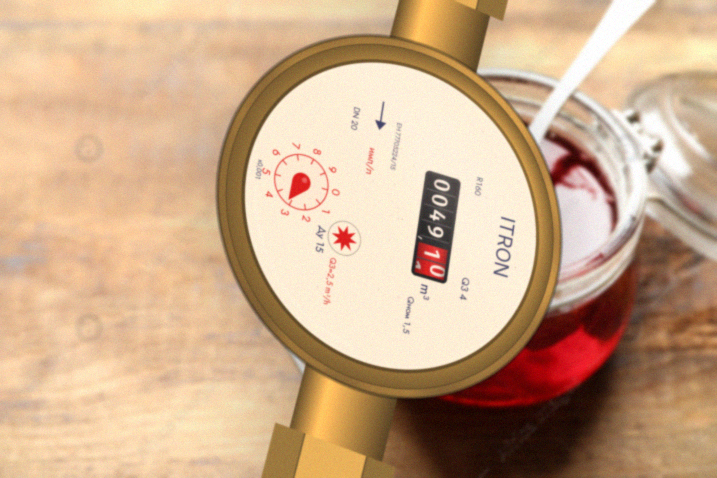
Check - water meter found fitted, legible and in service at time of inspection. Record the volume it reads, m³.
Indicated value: 49.103 m³
